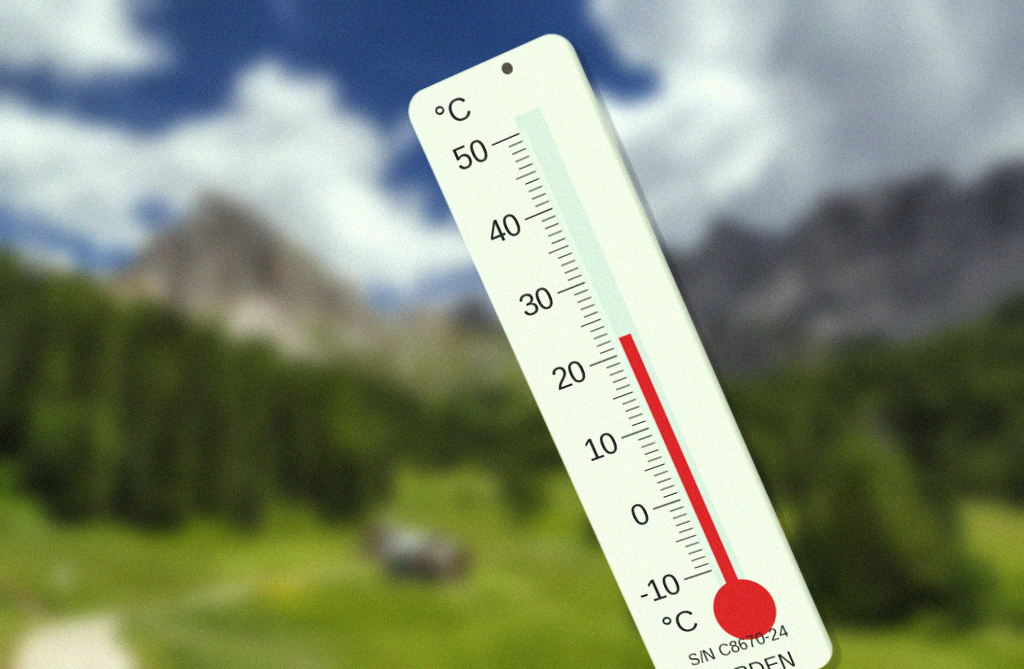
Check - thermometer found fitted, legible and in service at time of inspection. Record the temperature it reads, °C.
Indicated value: 22 °C
